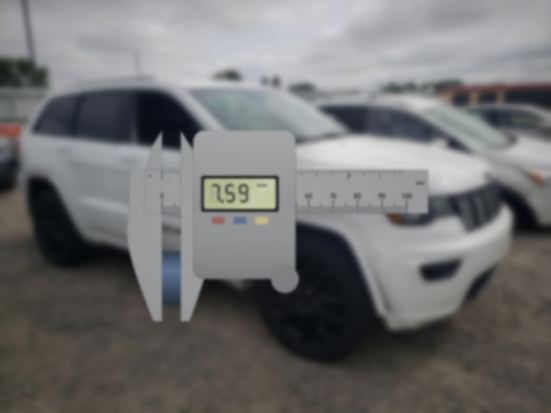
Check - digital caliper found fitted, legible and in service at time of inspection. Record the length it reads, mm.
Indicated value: 7.59 mm
